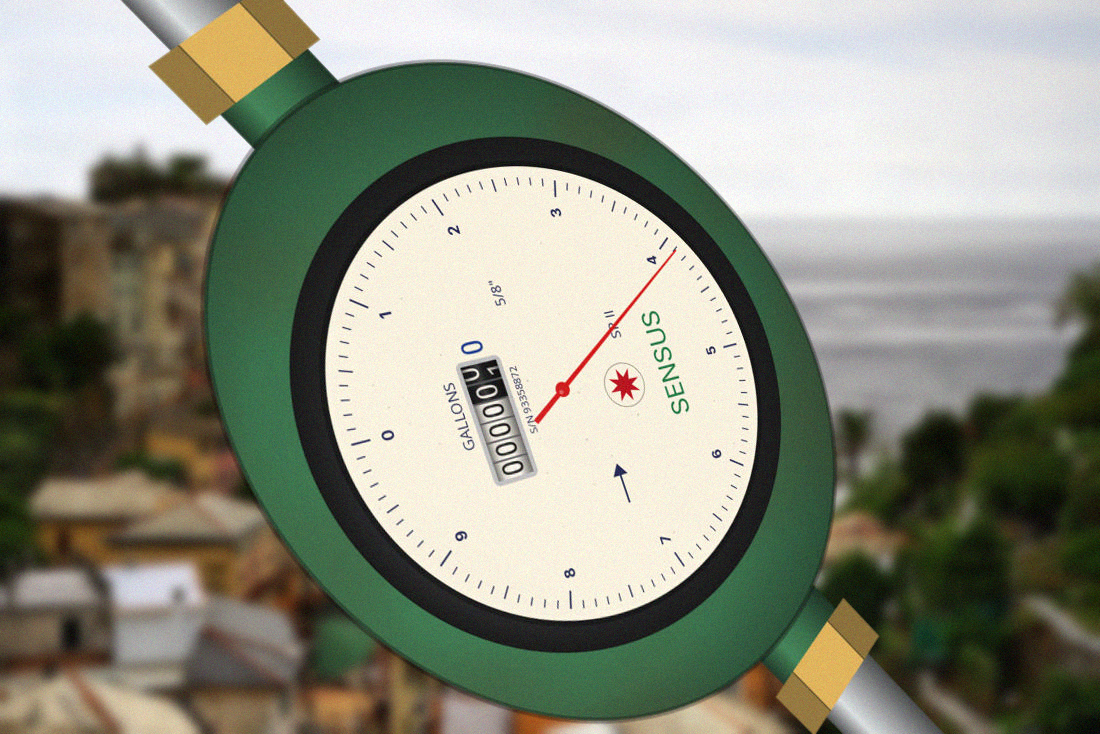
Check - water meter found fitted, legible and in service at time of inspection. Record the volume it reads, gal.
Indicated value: 4.1 gal
